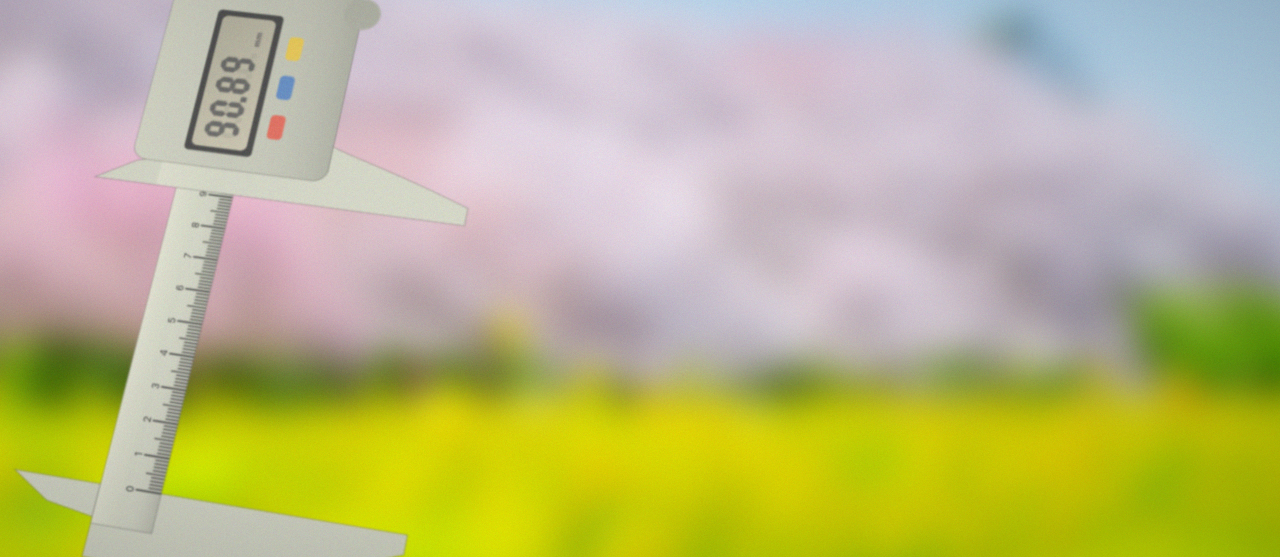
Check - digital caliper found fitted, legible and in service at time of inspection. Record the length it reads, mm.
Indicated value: 90.89 mm
